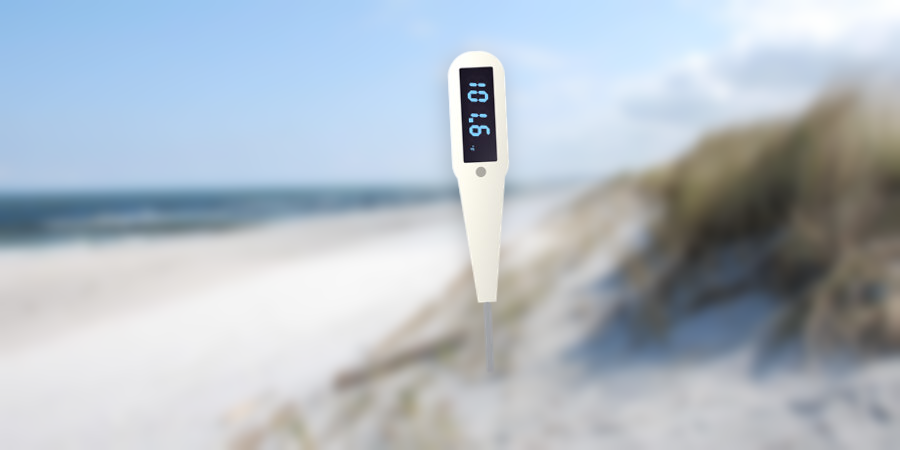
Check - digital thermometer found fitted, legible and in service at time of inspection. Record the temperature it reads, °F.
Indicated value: 101.6 °F
